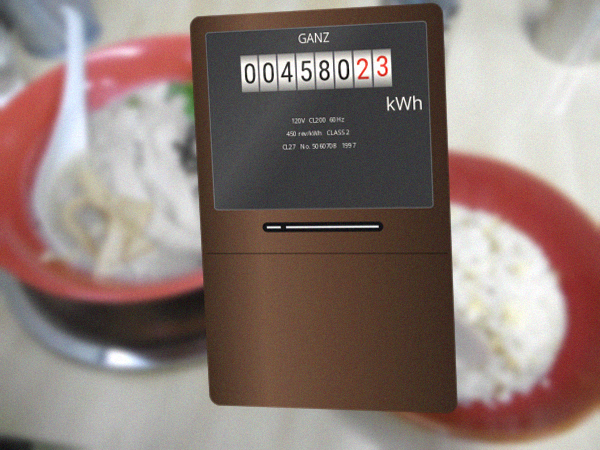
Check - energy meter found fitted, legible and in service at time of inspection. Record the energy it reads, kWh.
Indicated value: 4580.23 kWh
